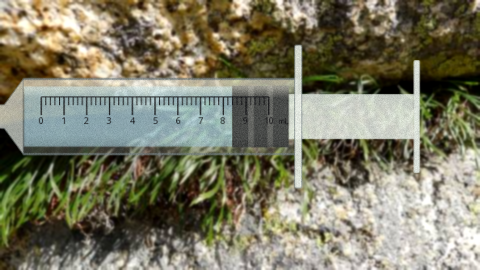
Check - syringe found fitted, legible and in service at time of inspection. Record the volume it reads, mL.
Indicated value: 8.4 mL
